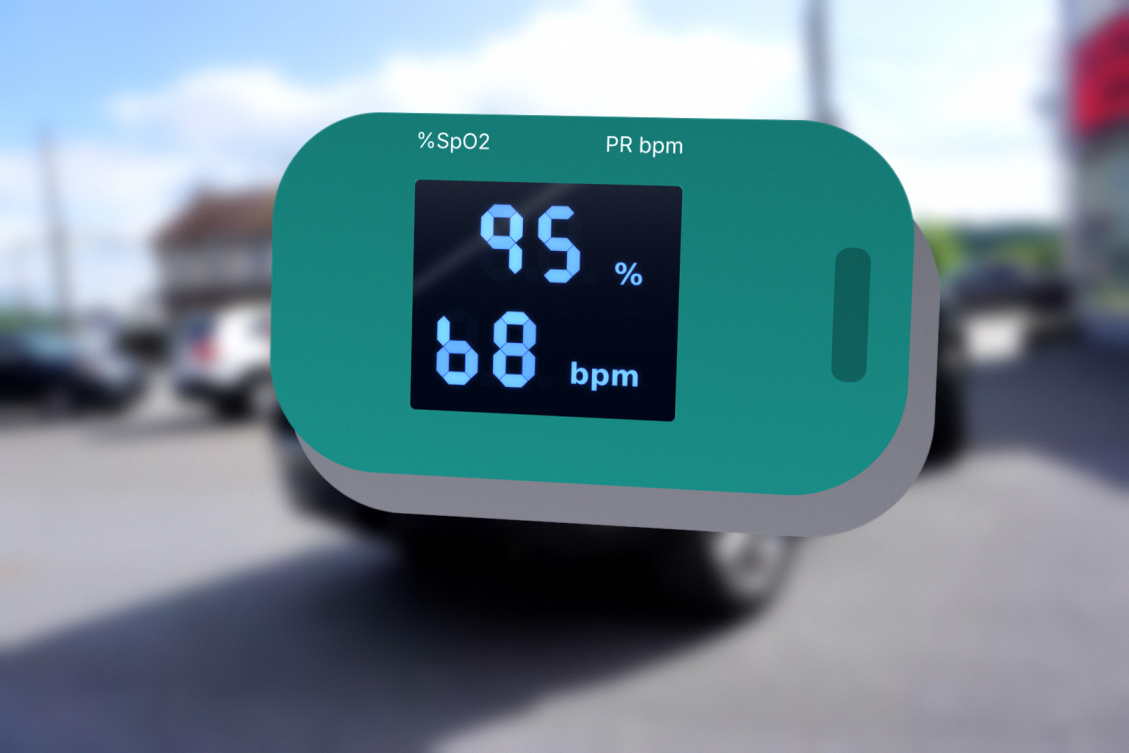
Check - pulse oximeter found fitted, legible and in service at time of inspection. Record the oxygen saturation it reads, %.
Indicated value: 95 %
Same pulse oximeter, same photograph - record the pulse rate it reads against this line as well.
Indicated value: 68 bpm
